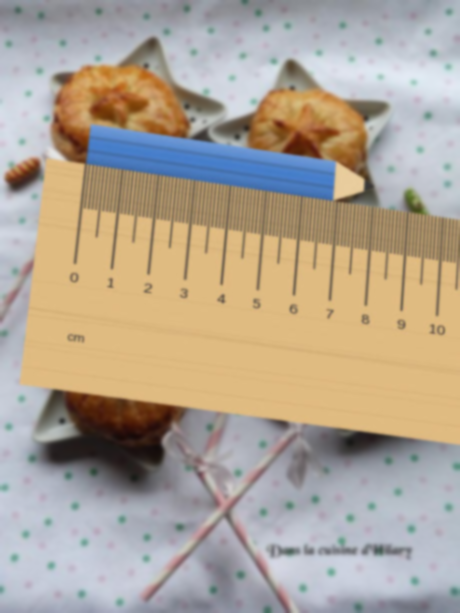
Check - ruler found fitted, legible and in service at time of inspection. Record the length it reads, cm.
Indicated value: 8 cm
